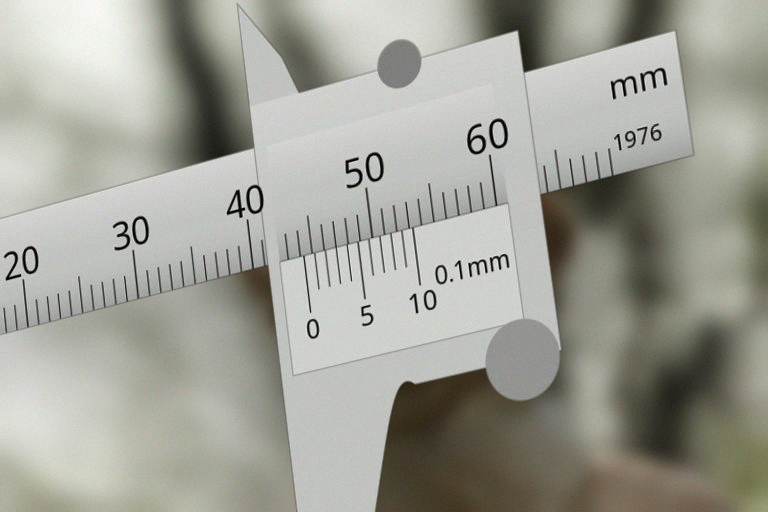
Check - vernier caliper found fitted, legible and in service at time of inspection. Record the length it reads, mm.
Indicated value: 44.3 mm
